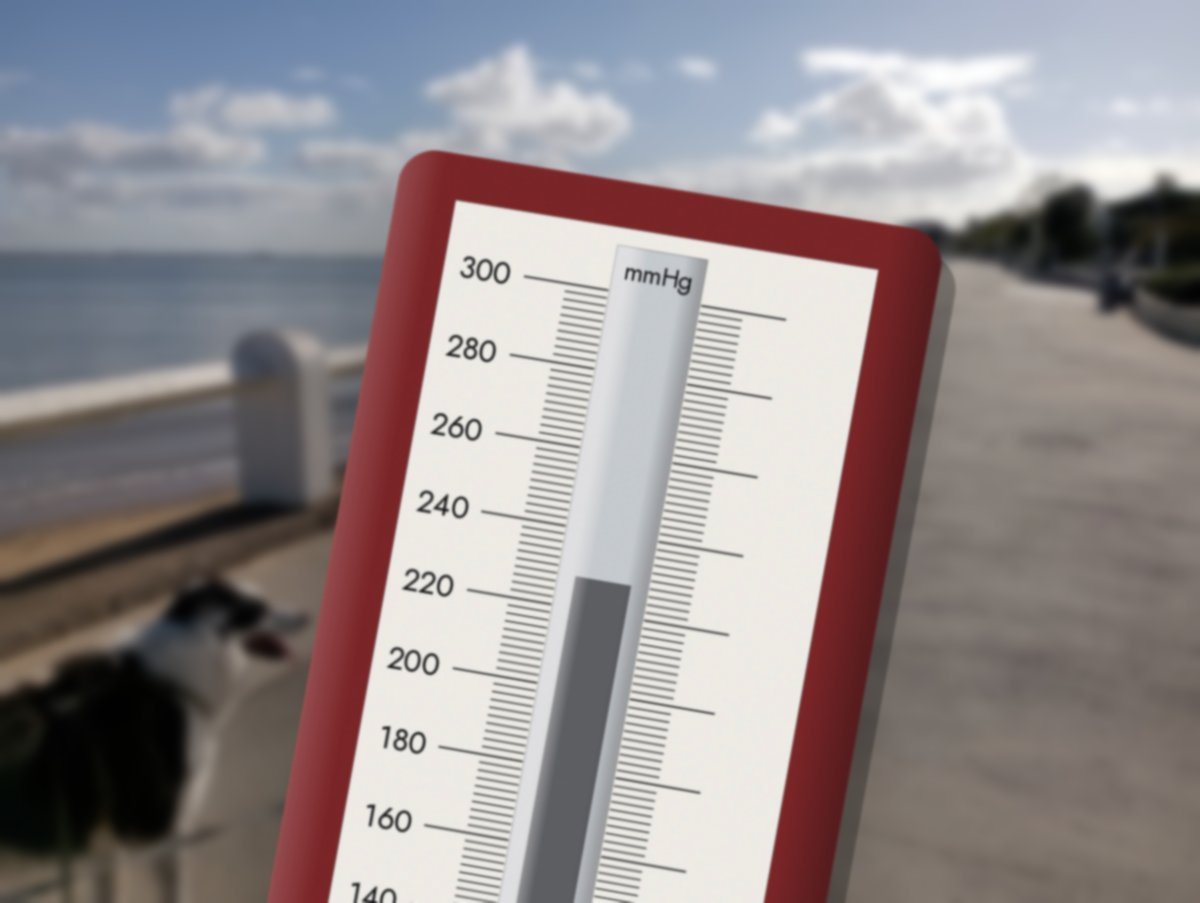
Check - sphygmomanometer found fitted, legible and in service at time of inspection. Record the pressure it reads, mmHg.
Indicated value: 228 mmHg
